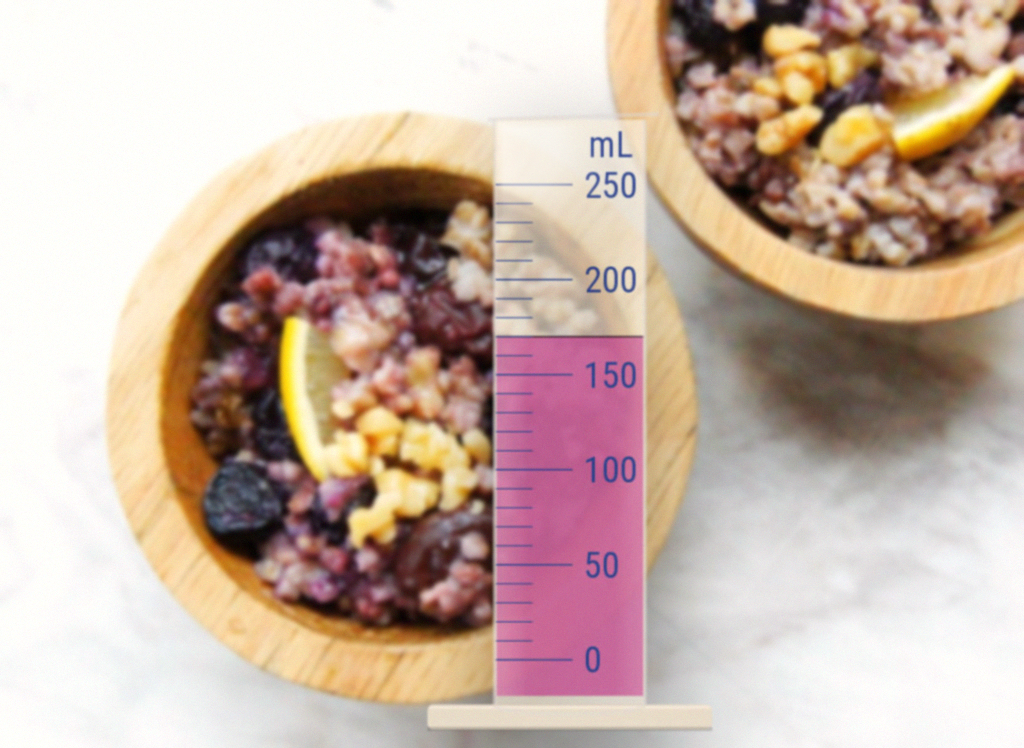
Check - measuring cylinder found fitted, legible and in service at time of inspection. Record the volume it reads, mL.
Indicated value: 170 mL
